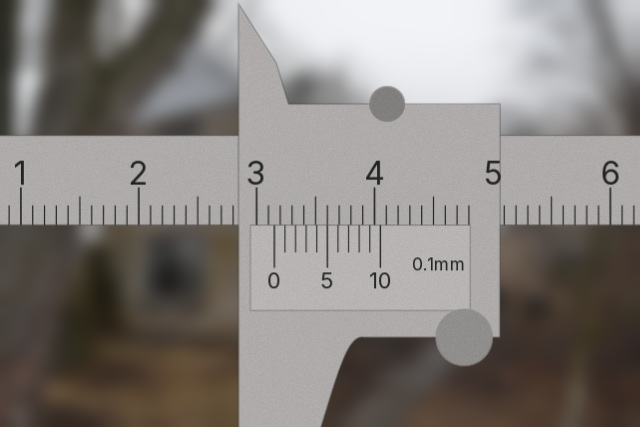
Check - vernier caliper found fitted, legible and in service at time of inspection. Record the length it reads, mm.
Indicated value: 31.5 mm
